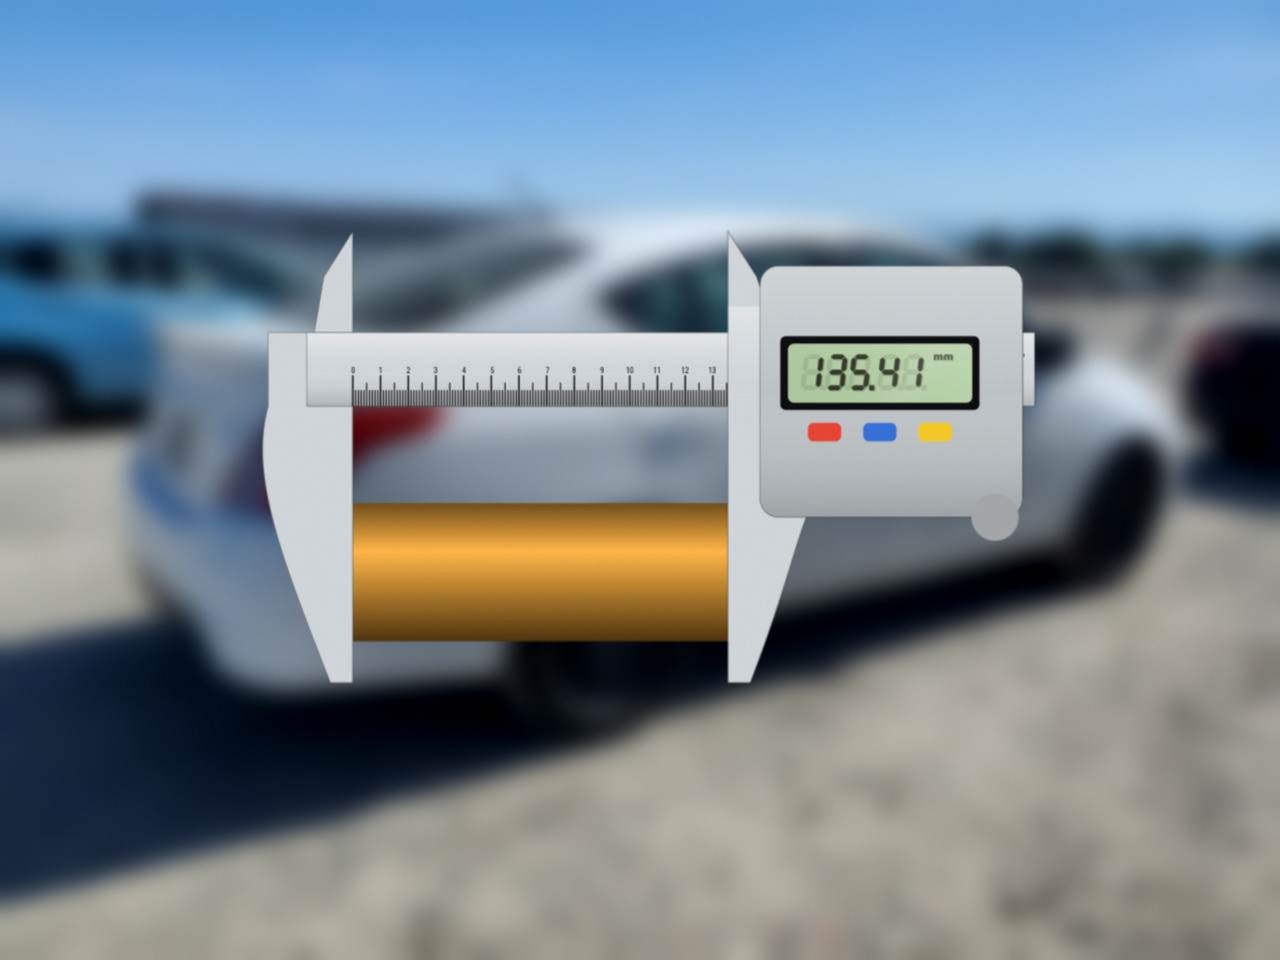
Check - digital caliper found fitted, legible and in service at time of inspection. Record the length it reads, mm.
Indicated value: 135.41 mm
